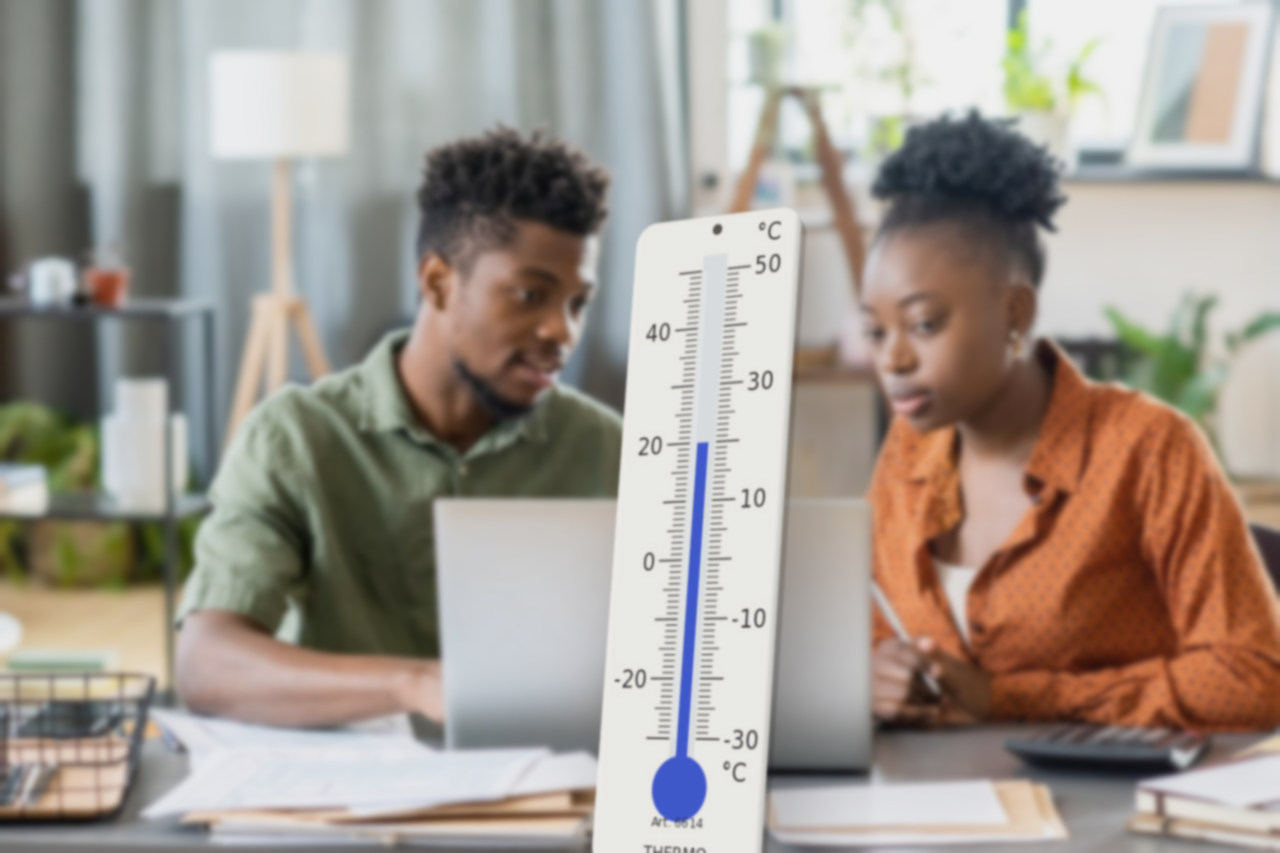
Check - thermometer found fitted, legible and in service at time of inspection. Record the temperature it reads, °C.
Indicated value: 20 °C
